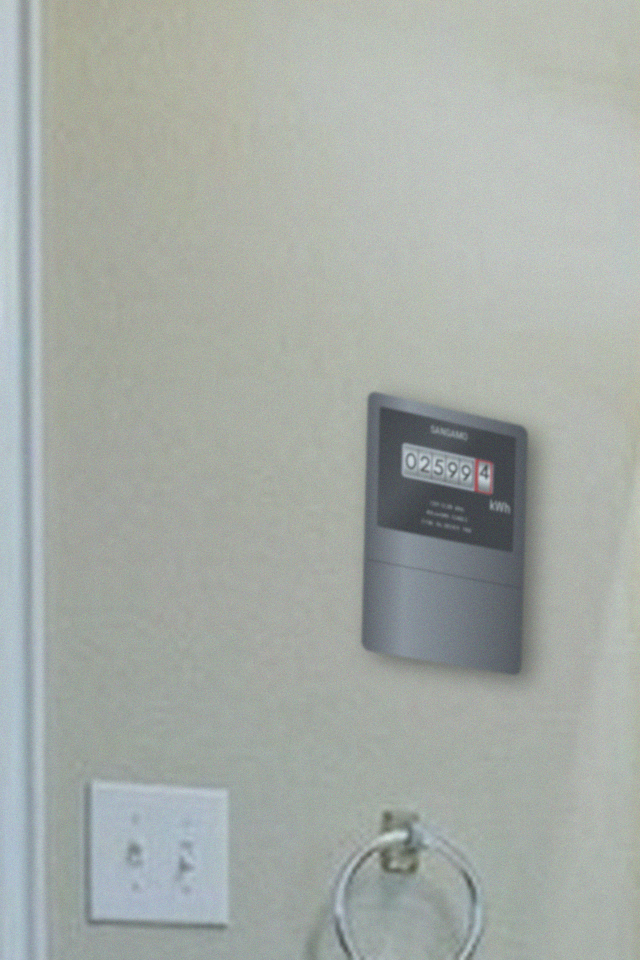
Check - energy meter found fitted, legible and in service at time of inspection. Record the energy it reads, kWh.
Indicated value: 2599.4 kWh
